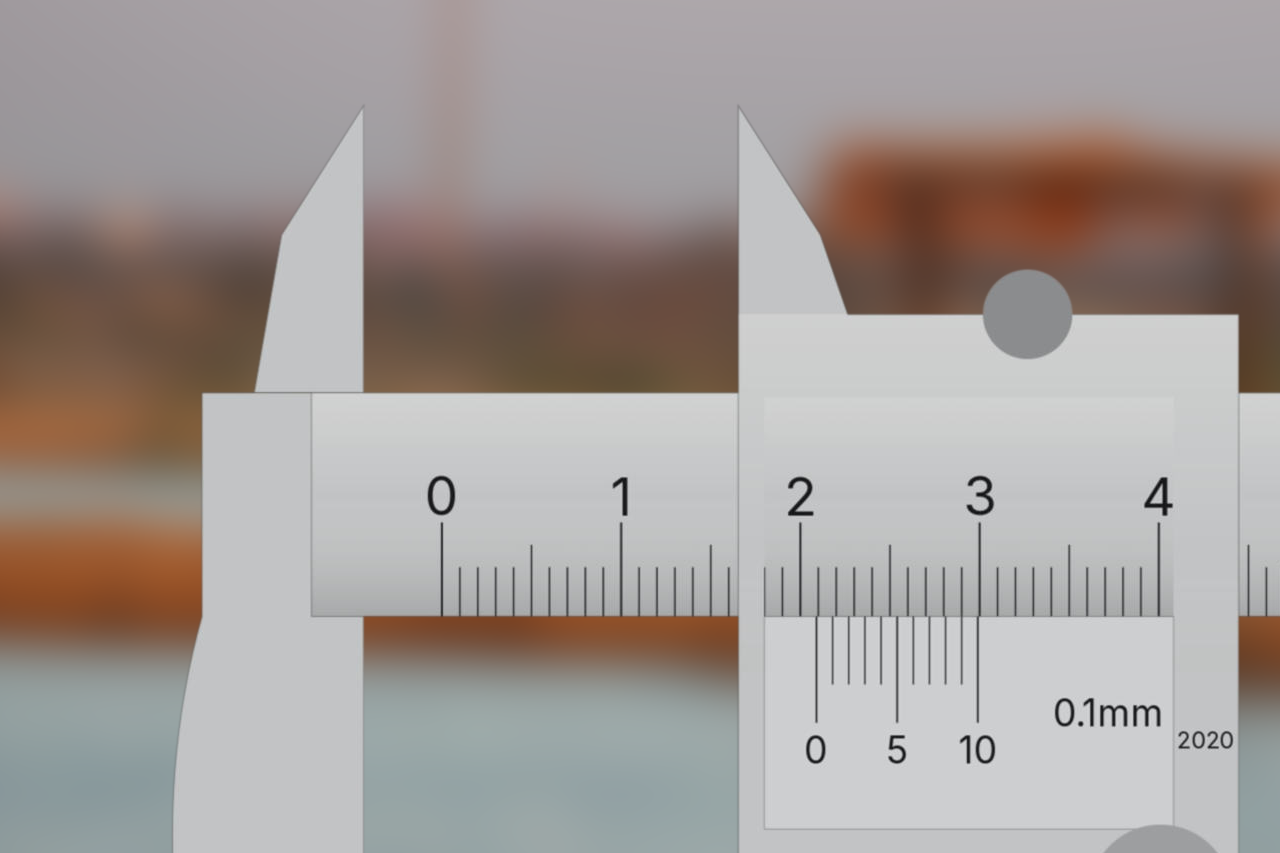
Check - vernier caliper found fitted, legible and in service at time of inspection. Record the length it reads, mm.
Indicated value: 20.9 mm
